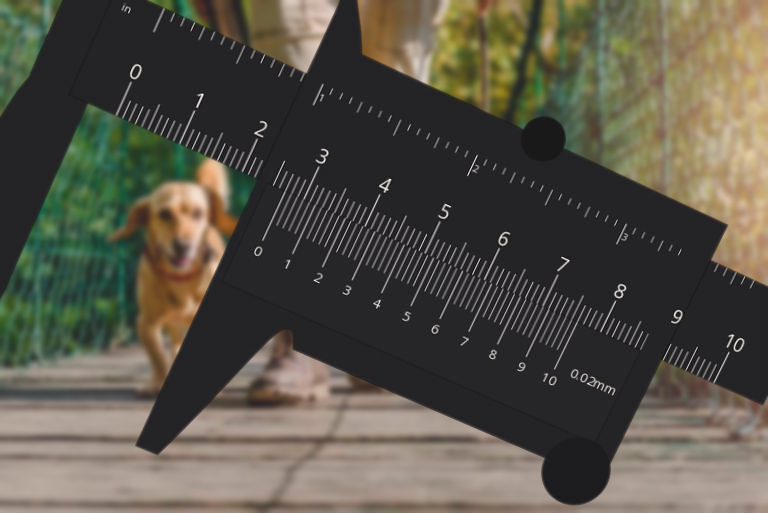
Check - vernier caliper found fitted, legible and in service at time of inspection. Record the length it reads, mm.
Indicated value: 27.0 mm
